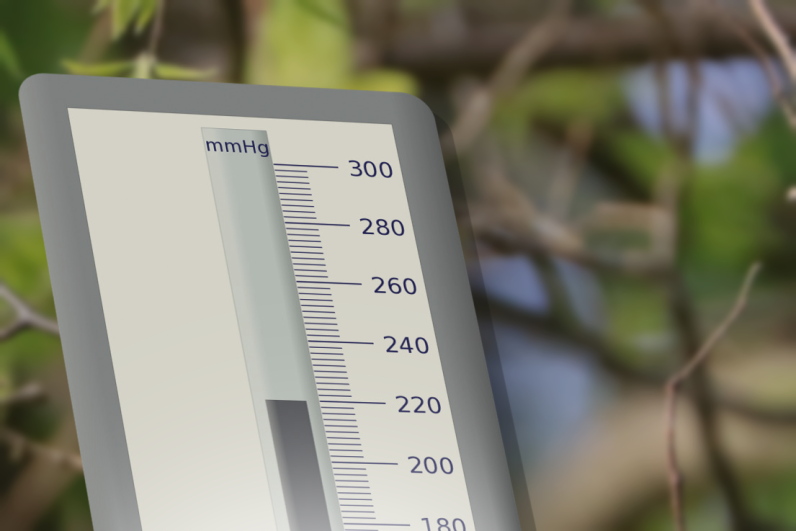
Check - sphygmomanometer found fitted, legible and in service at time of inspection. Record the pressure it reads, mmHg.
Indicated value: 220 mmHg
